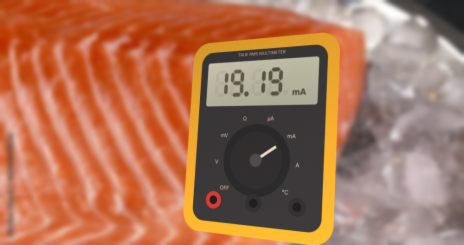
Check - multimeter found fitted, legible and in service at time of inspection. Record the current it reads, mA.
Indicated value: 19.19 mA
